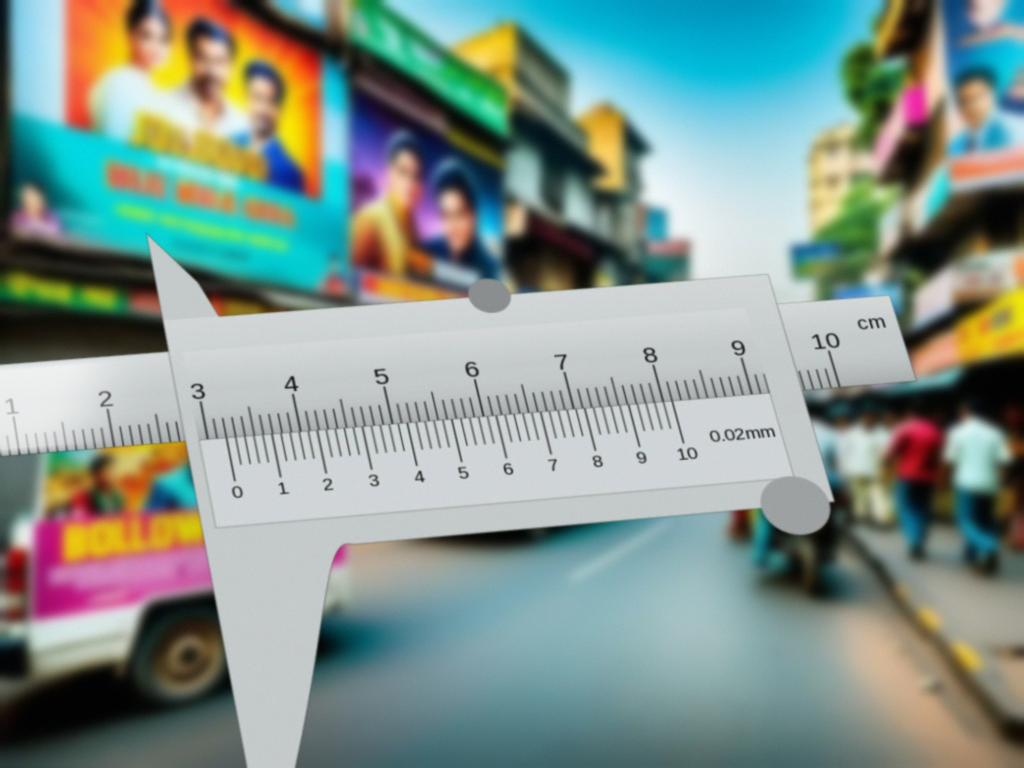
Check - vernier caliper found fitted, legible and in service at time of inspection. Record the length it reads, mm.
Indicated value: 32.0 mm
